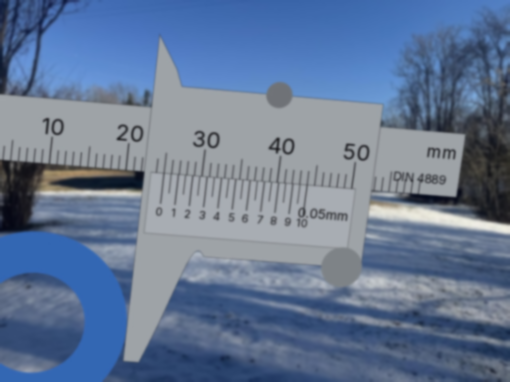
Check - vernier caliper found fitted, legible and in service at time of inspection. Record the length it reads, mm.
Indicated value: 25.0 mm
